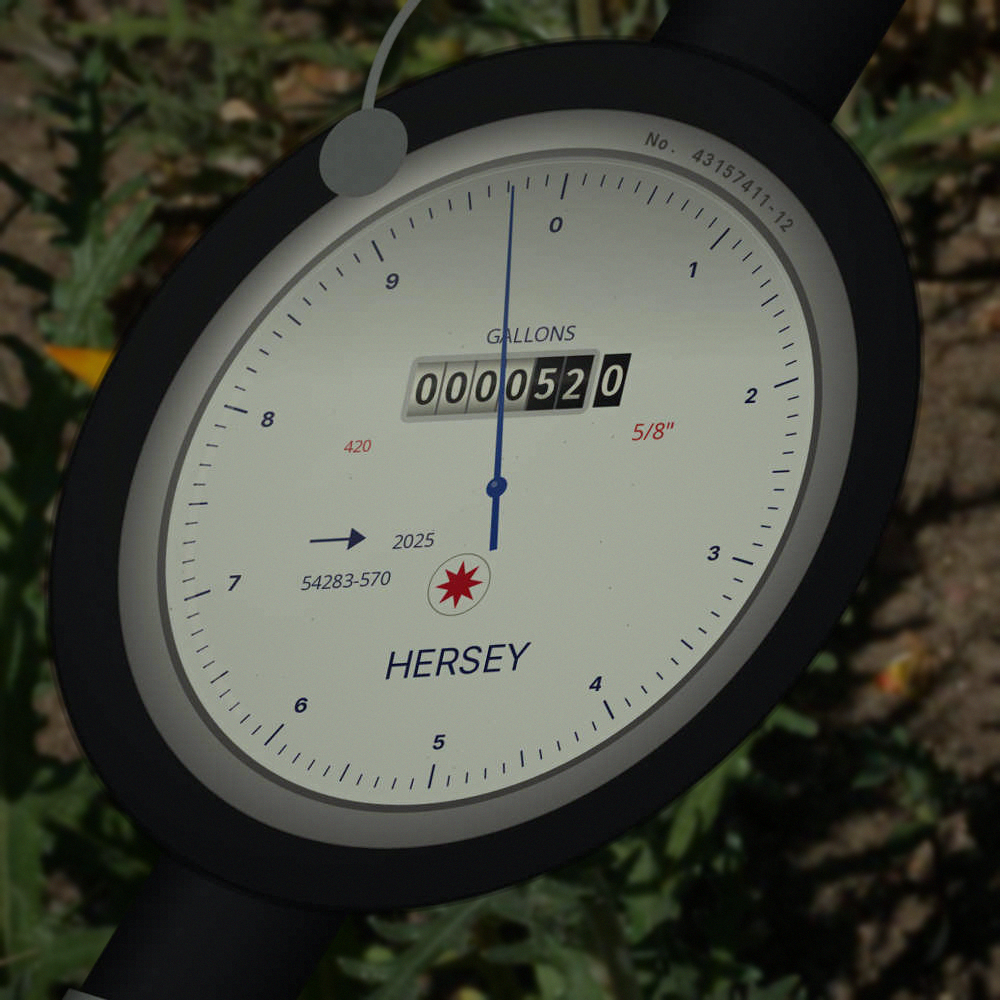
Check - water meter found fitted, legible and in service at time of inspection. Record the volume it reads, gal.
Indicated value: 519.7 gal
